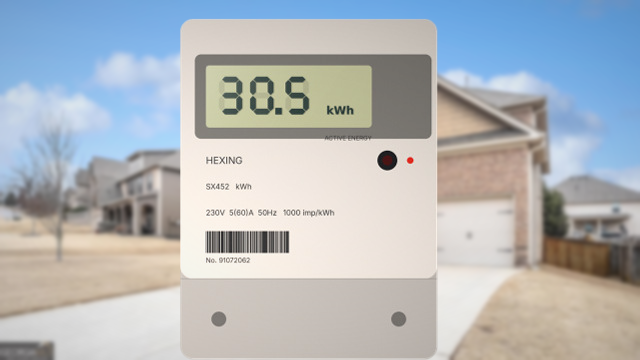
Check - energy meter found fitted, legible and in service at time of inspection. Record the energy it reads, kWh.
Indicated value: 30.5 kWh
